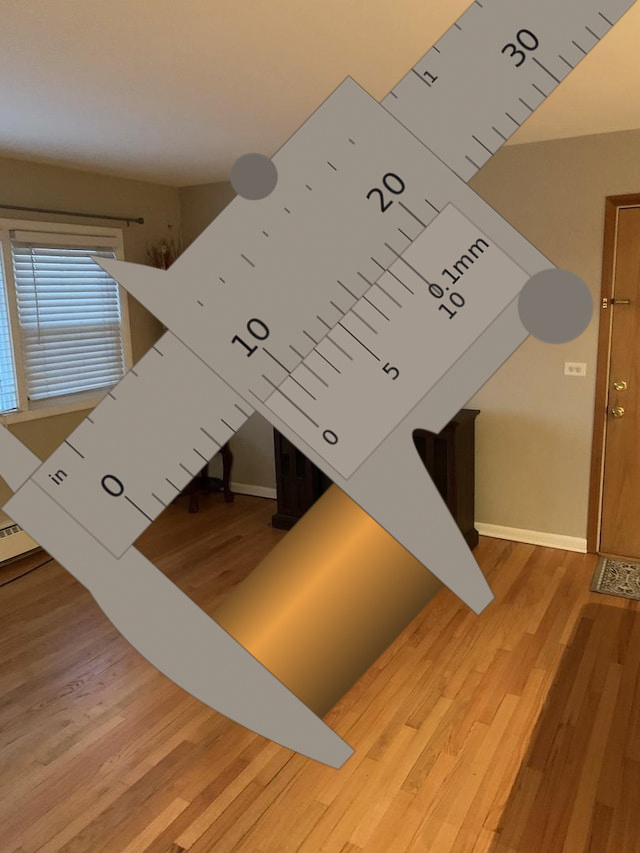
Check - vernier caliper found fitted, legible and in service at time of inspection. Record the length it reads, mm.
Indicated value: 9.0 mm
